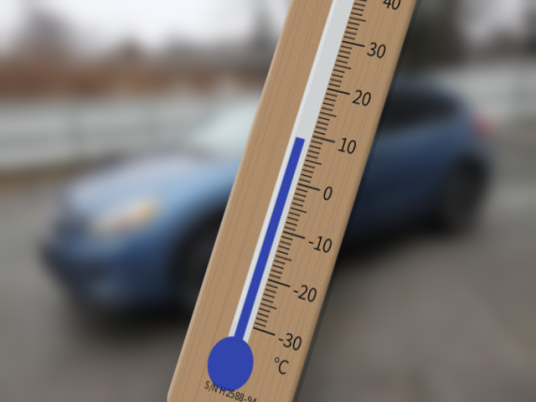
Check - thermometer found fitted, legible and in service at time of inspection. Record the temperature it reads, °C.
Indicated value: 9 °C
